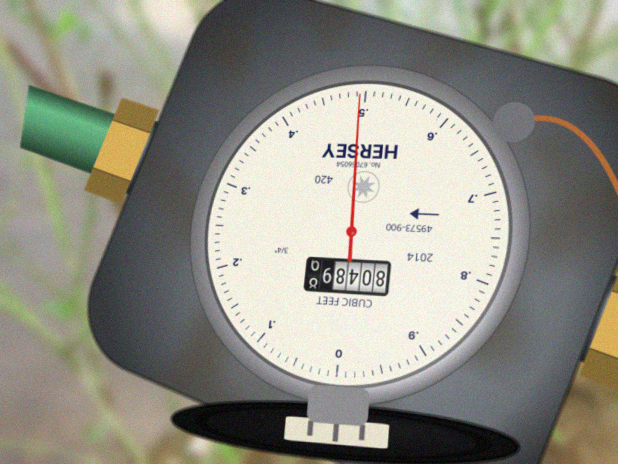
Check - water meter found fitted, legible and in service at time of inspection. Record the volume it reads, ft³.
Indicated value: 804898.49 ft³
